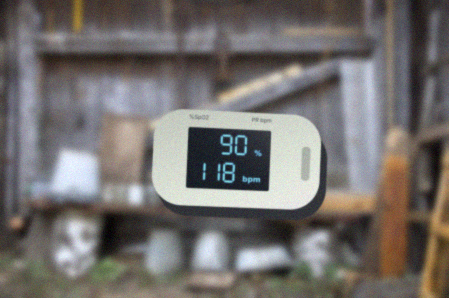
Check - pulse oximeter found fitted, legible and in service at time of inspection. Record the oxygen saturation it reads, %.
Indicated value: 90 %
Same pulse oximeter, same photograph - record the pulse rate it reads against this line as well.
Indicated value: 118 bpm
